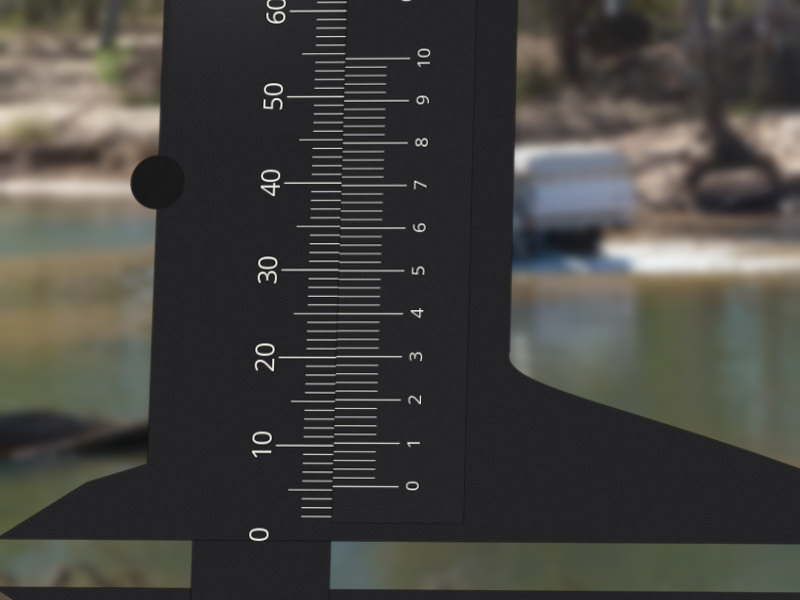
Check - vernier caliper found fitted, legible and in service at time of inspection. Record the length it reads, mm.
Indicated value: 5.4 mm
